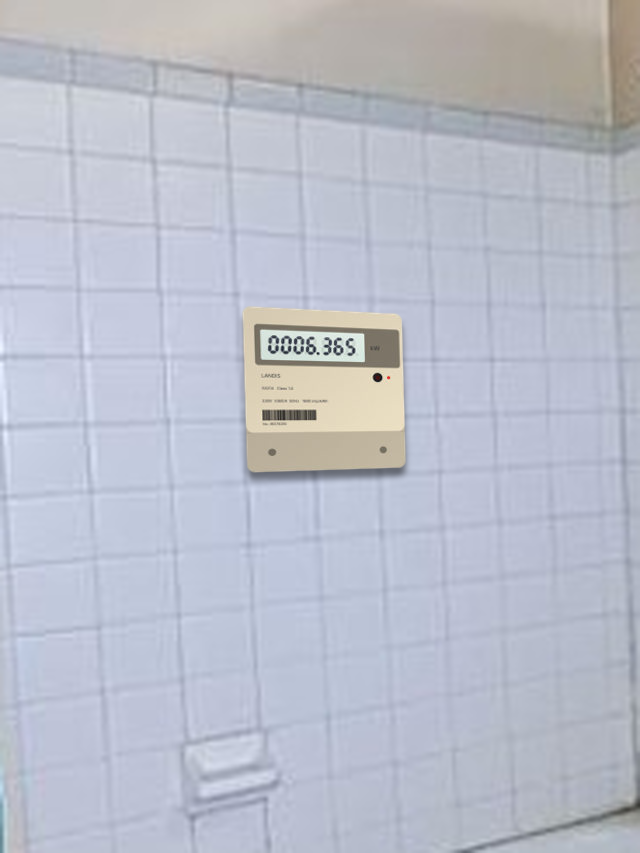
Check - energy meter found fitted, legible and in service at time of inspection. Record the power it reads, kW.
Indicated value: 6.365 kW
